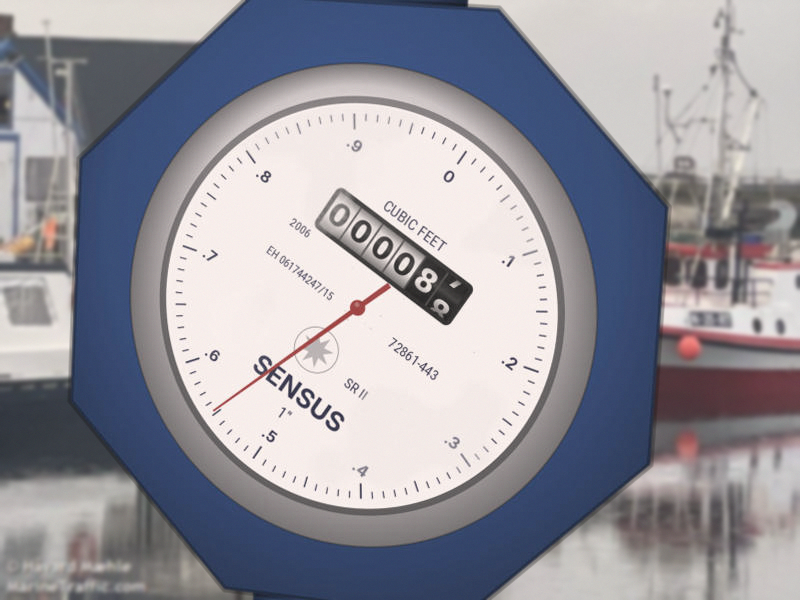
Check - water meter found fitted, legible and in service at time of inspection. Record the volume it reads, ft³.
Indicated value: 87.55 ft³
